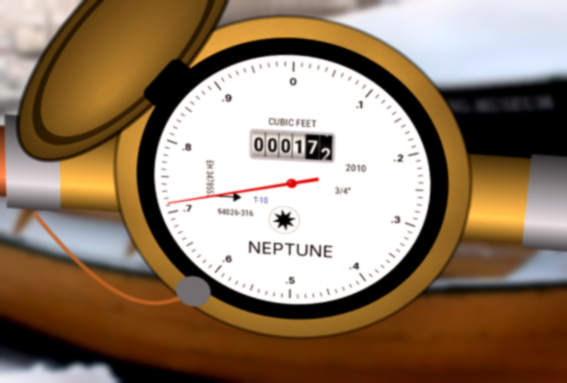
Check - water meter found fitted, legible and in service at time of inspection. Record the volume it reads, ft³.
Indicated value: 171.71 ft³
